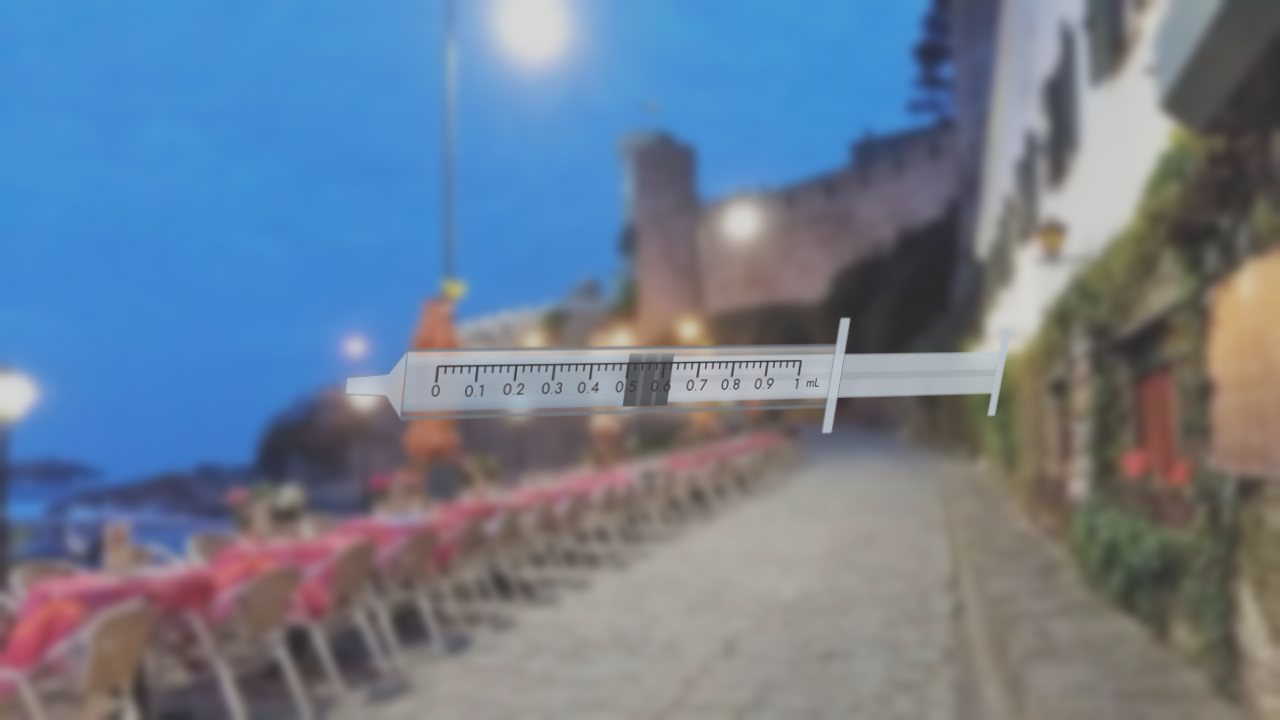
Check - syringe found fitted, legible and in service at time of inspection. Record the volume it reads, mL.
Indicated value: 0.5 mL
